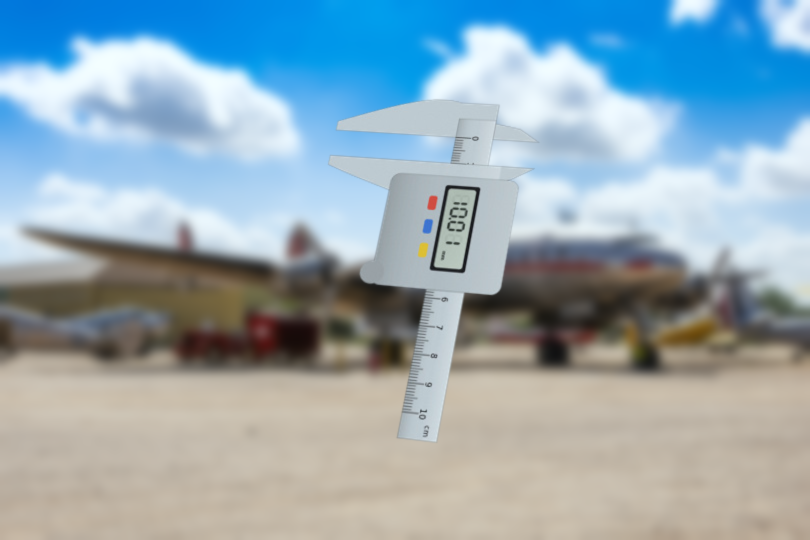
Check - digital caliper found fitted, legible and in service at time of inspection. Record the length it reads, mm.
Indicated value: 10.01 mm
